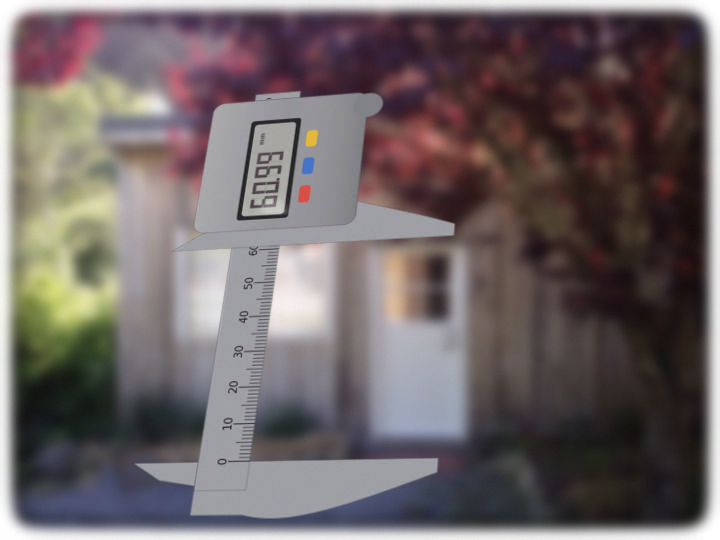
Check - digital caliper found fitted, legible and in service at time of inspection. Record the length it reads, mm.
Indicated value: 60.99 mm
